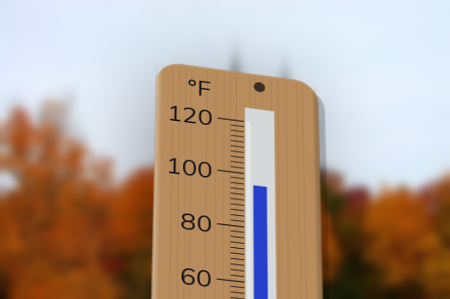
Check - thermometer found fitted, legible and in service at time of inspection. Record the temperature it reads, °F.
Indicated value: 96 °F
